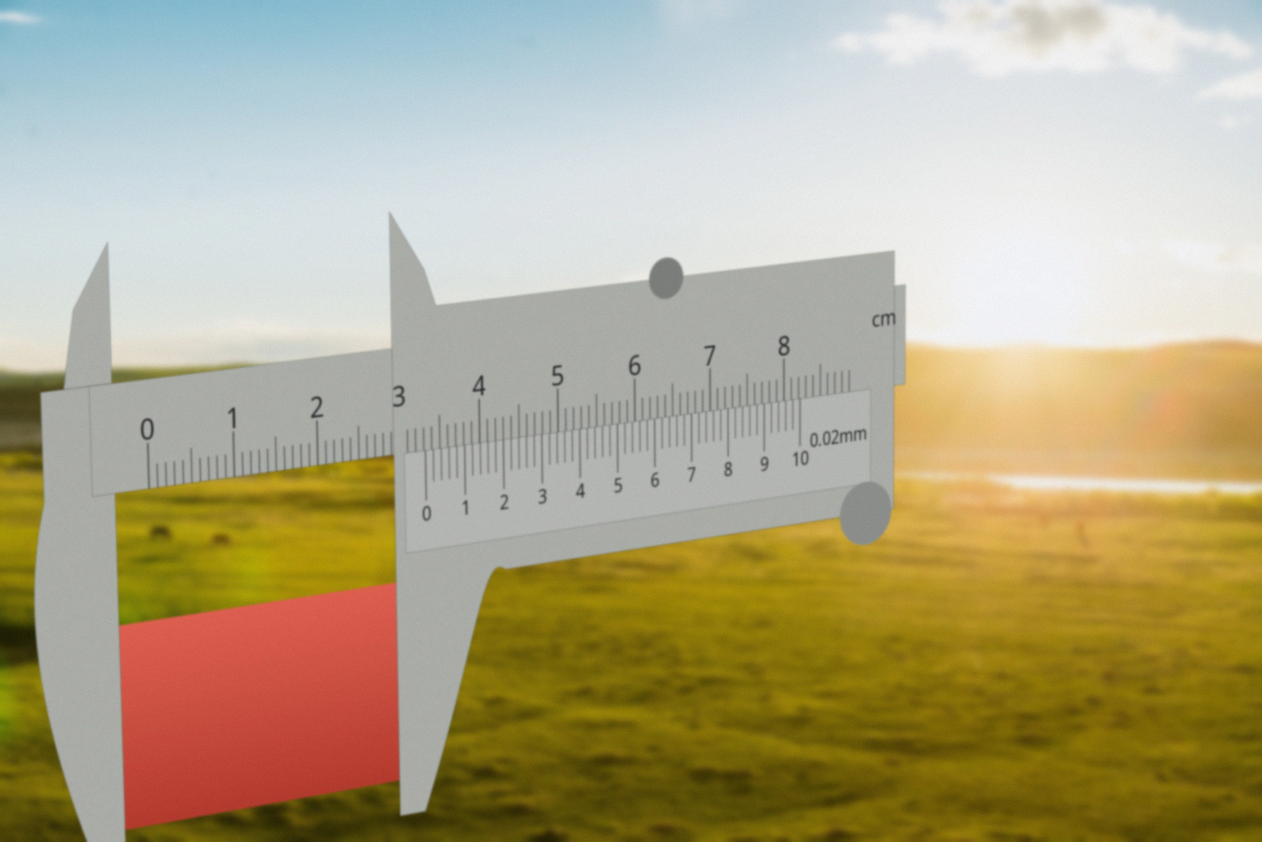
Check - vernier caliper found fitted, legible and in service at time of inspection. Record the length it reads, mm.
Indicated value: 33.2 mm
